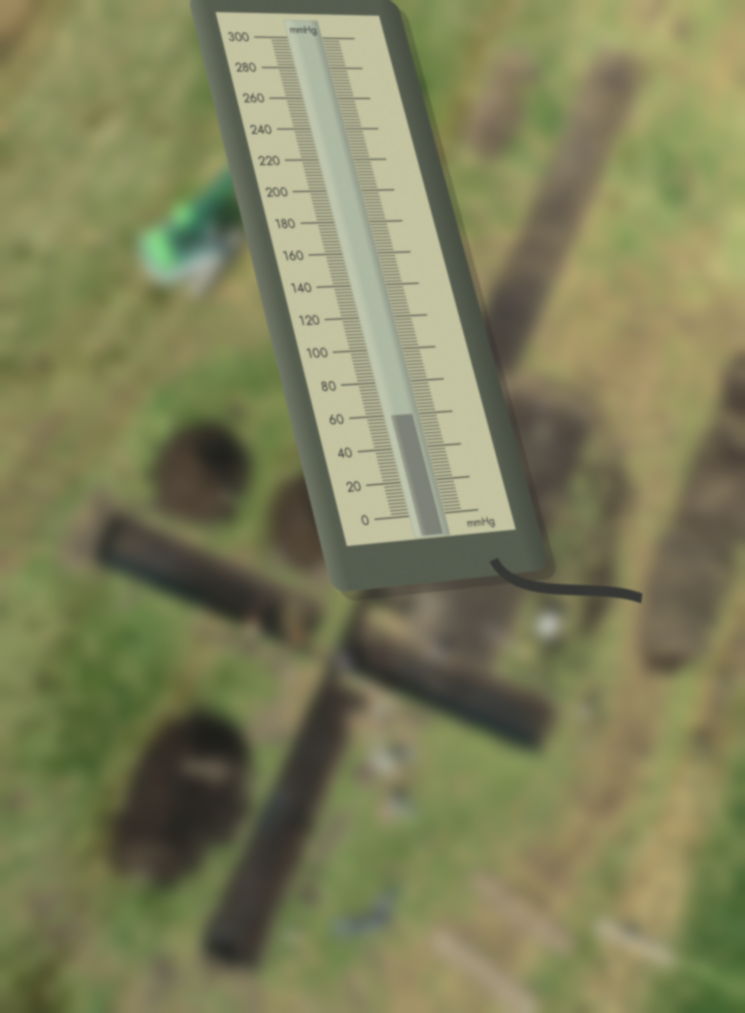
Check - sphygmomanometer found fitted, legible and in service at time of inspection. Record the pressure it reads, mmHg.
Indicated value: 60 mmHg
